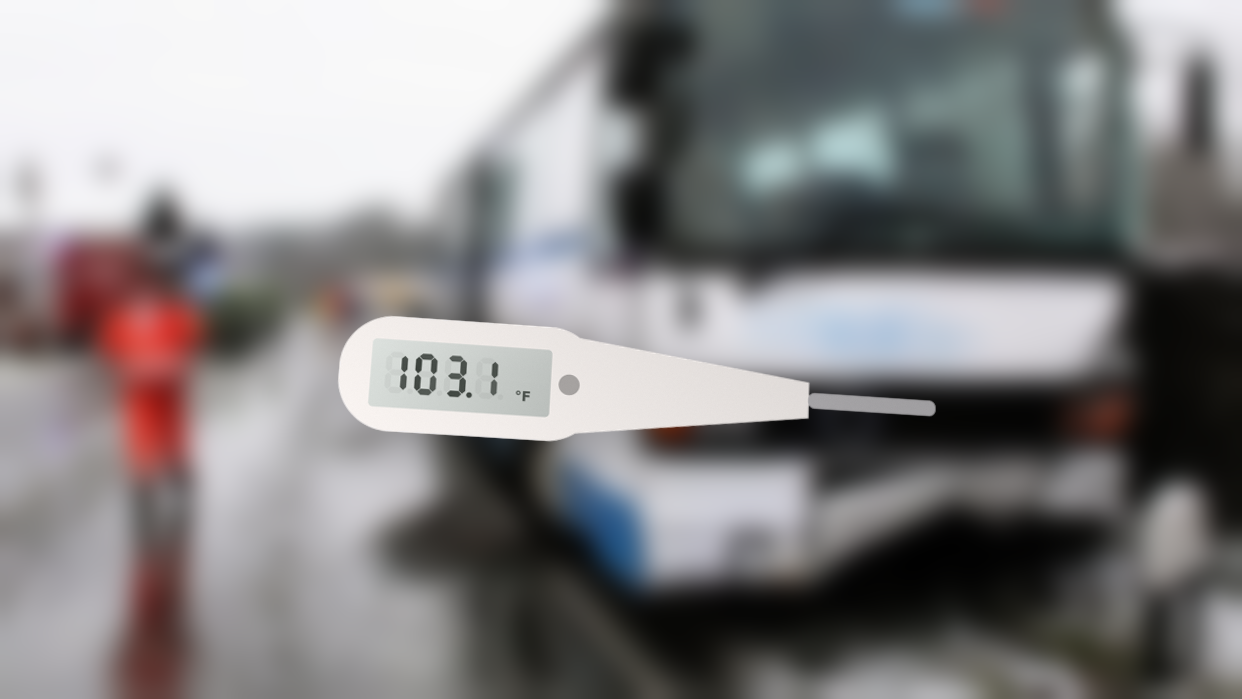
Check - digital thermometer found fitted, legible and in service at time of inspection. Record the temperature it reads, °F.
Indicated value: 103.1 °F
